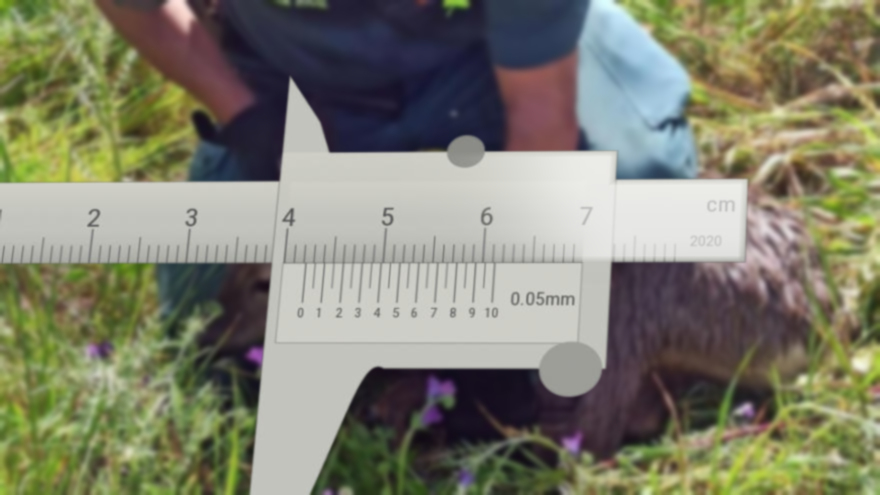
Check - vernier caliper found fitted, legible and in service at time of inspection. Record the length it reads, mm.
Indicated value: 42.2 mm
